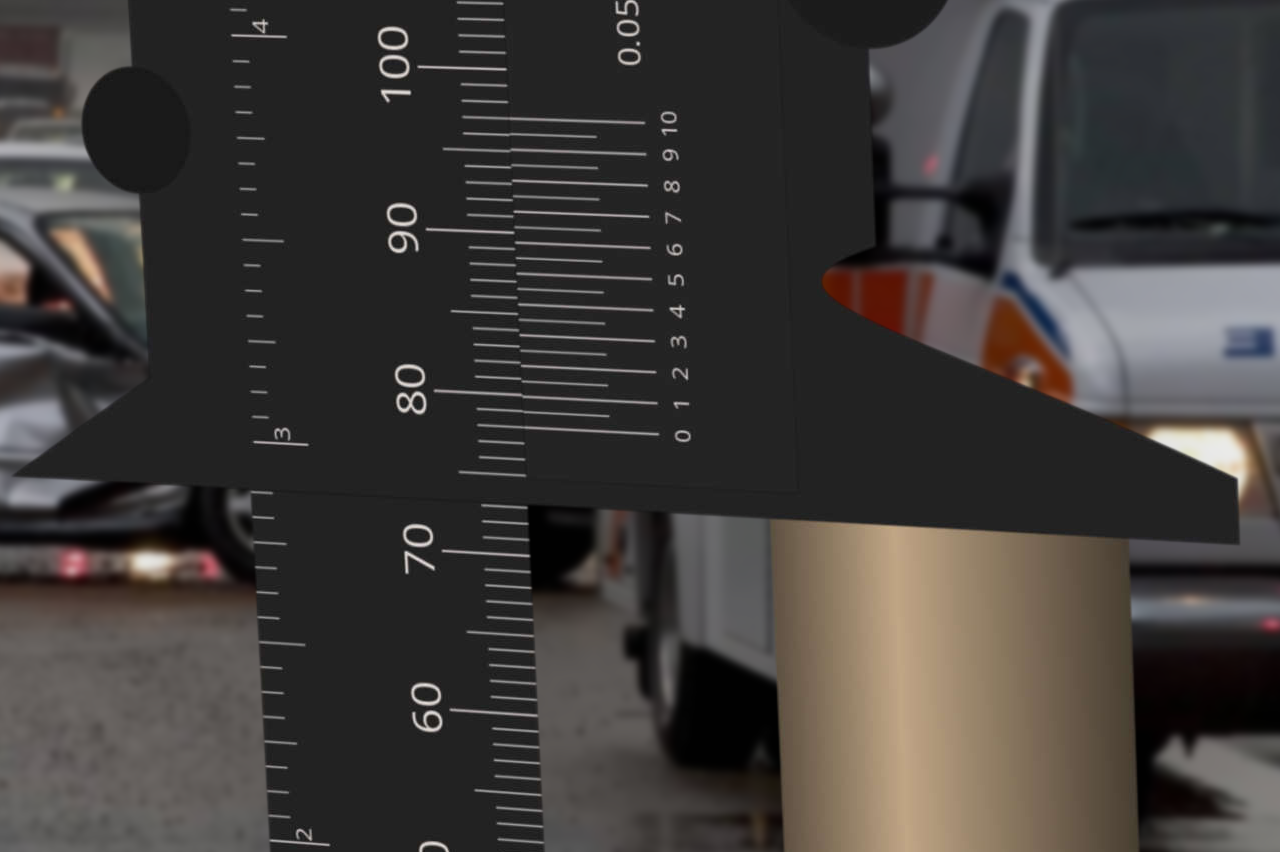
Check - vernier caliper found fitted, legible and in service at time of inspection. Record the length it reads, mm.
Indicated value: 78.0 mm
